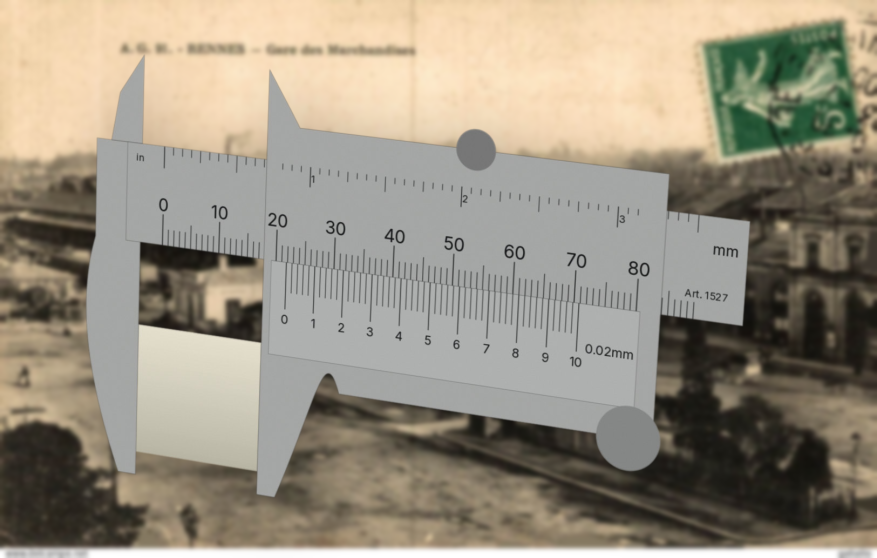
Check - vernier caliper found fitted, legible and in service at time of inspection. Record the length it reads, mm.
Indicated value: 21.8 mm
